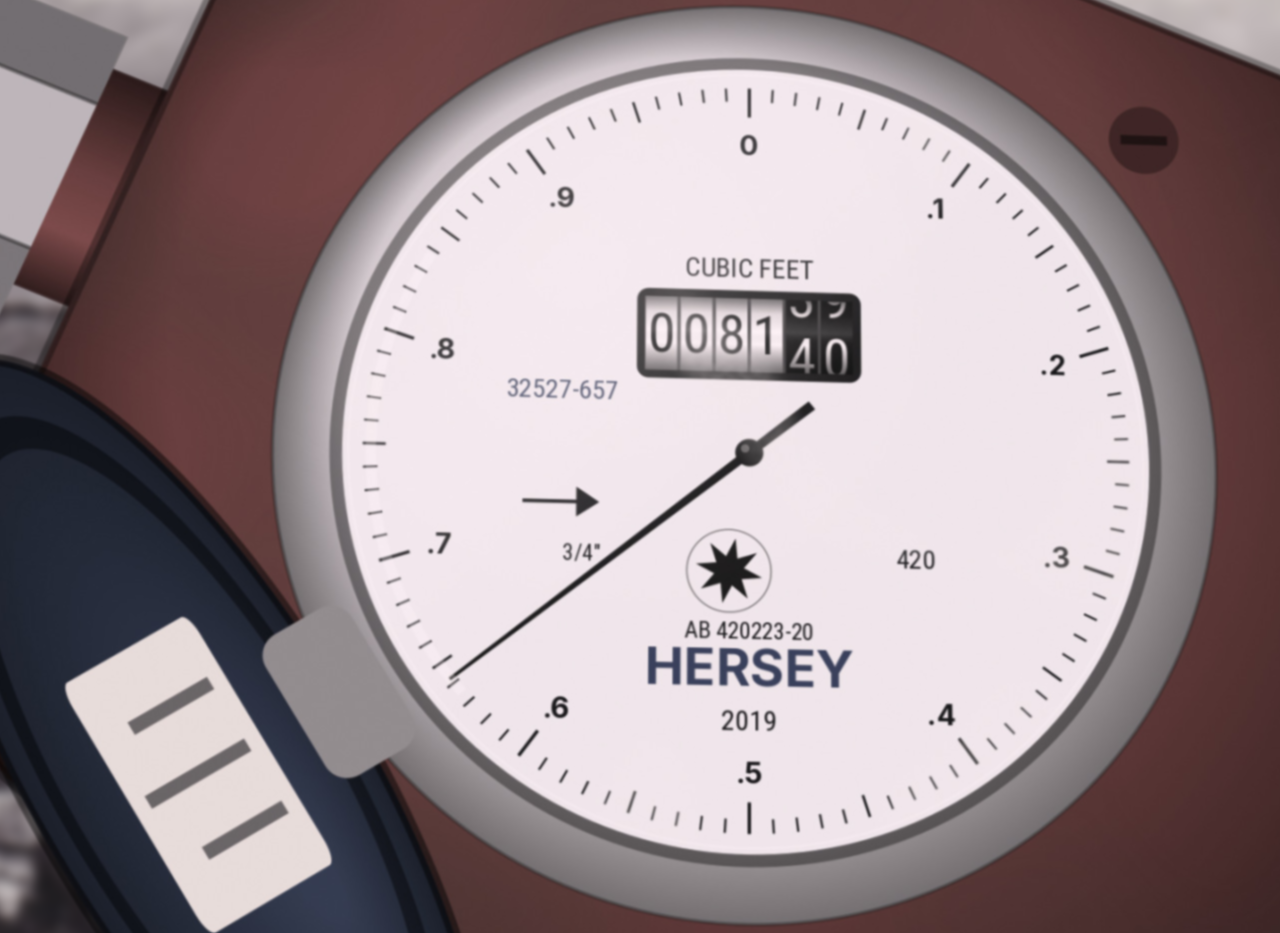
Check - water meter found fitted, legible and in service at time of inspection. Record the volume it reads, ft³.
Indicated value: 8139.64 ft³
